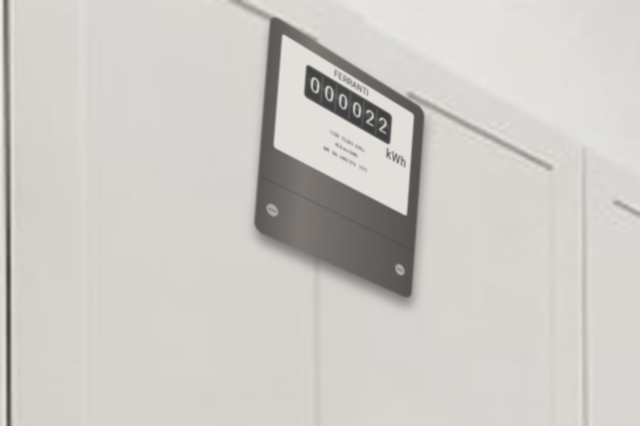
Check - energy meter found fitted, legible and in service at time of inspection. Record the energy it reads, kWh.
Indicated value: 22 kWh
